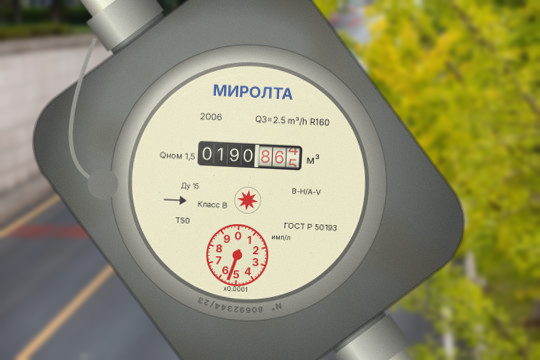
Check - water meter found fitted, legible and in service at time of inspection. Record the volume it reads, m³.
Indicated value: 190.8645 m³
